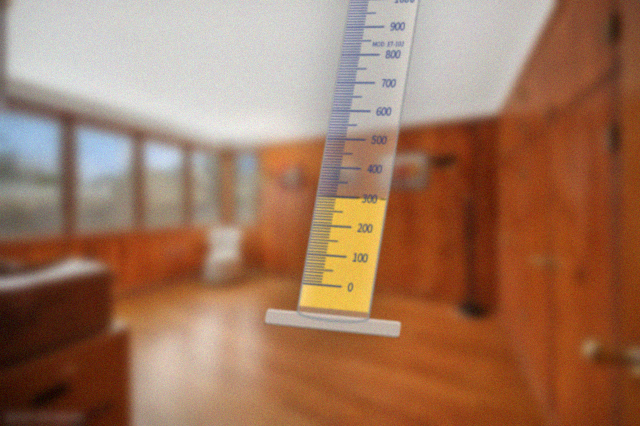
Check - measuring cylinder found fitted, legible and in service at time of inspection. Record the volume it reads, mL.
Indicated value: 300 mL
